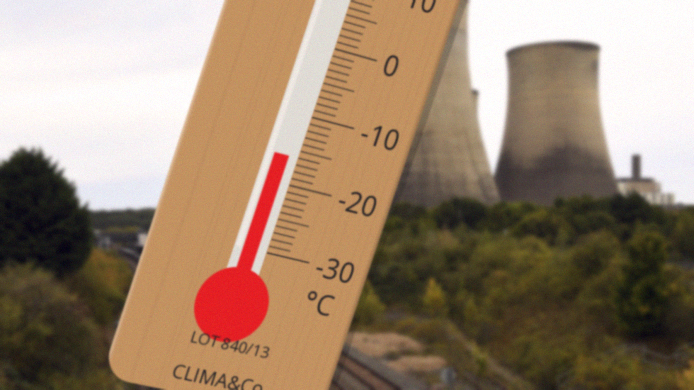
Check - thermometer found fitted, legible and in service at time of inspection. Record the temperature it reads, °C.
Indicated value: -16 °C
